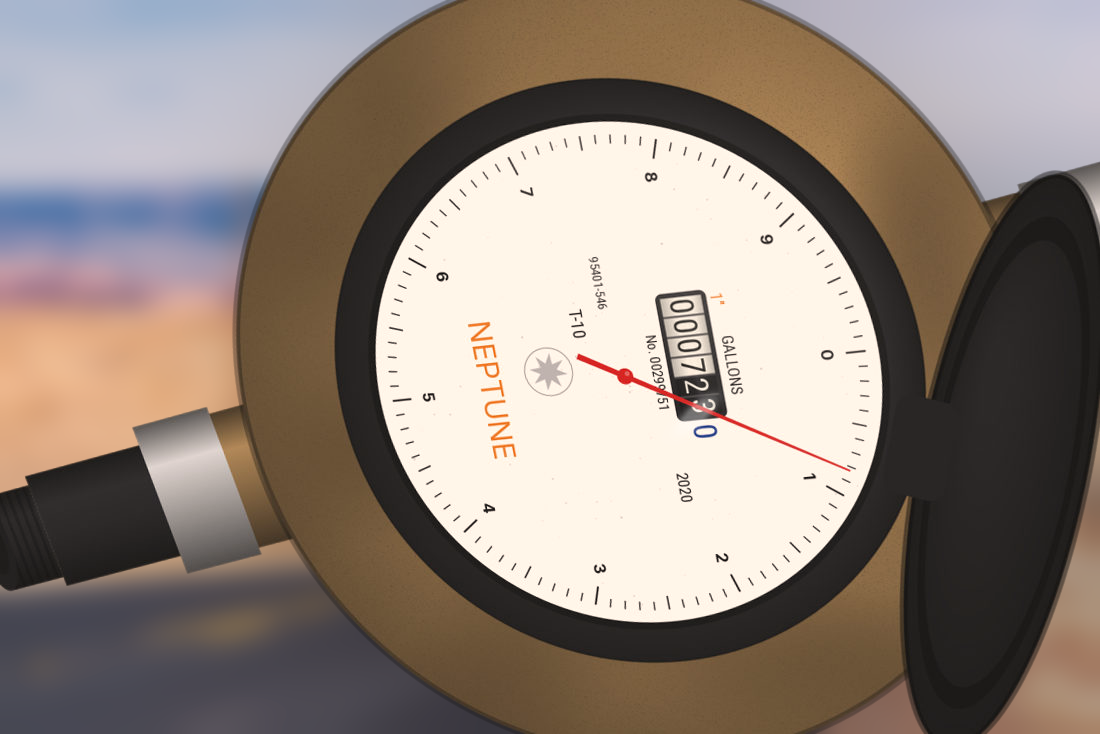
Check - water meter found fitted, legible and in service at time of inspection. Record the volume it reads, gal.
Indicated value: 7230.8 gal
